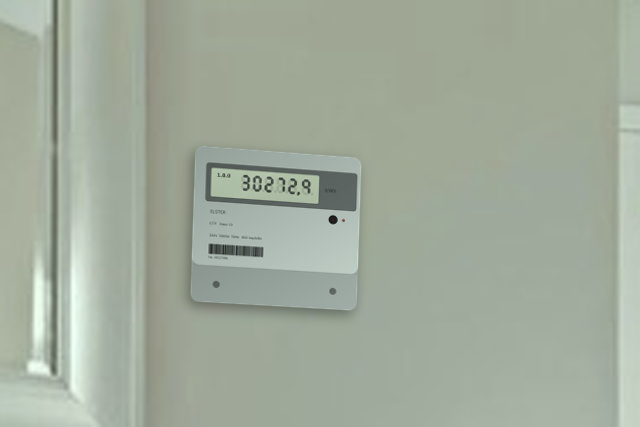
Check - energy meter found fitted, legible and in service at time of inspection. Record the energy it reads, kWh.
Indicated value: 30272.9 kWh
